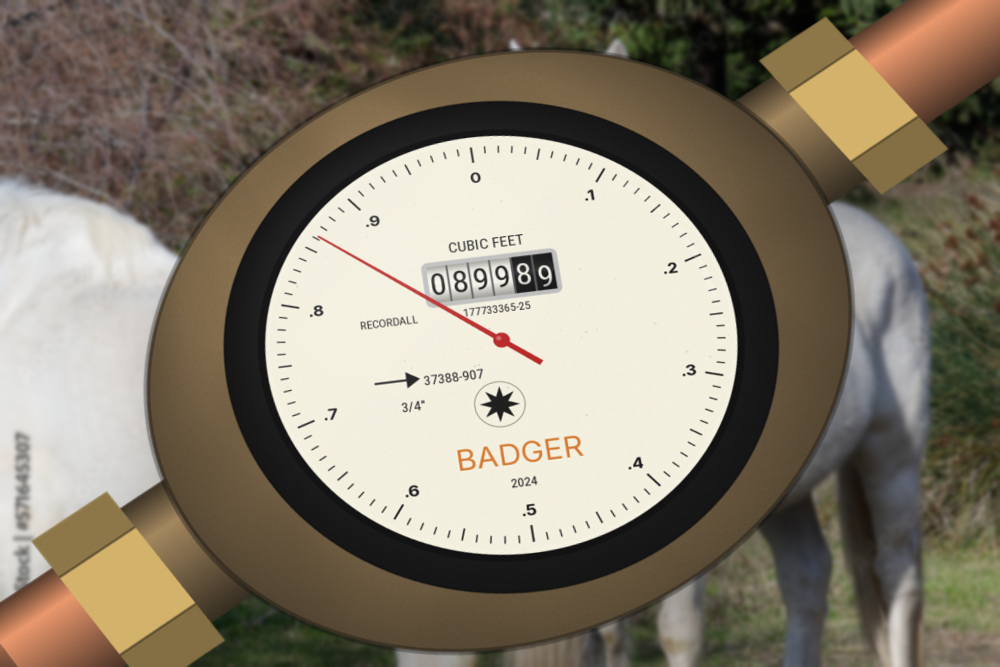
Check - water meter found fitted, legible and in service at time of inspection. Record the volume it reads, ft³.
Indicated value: 89988.86 ft³
